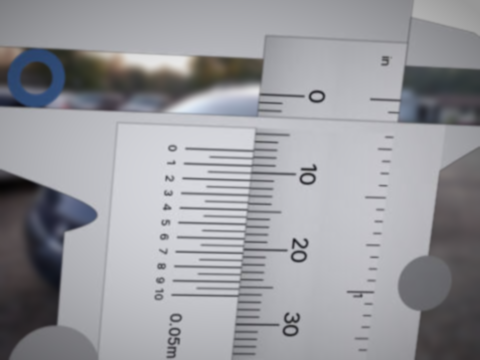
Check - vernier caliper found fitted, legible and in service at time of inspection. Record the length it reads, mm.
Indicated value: 7.2 mm
